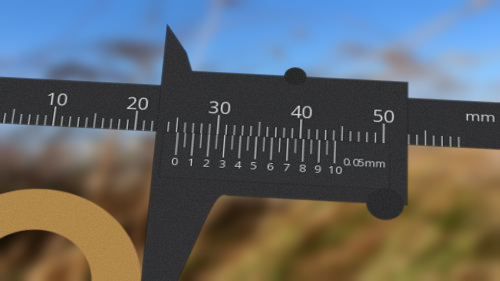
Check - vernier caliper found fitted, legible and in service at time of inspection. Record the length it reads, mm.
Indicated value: 25.2 mm
